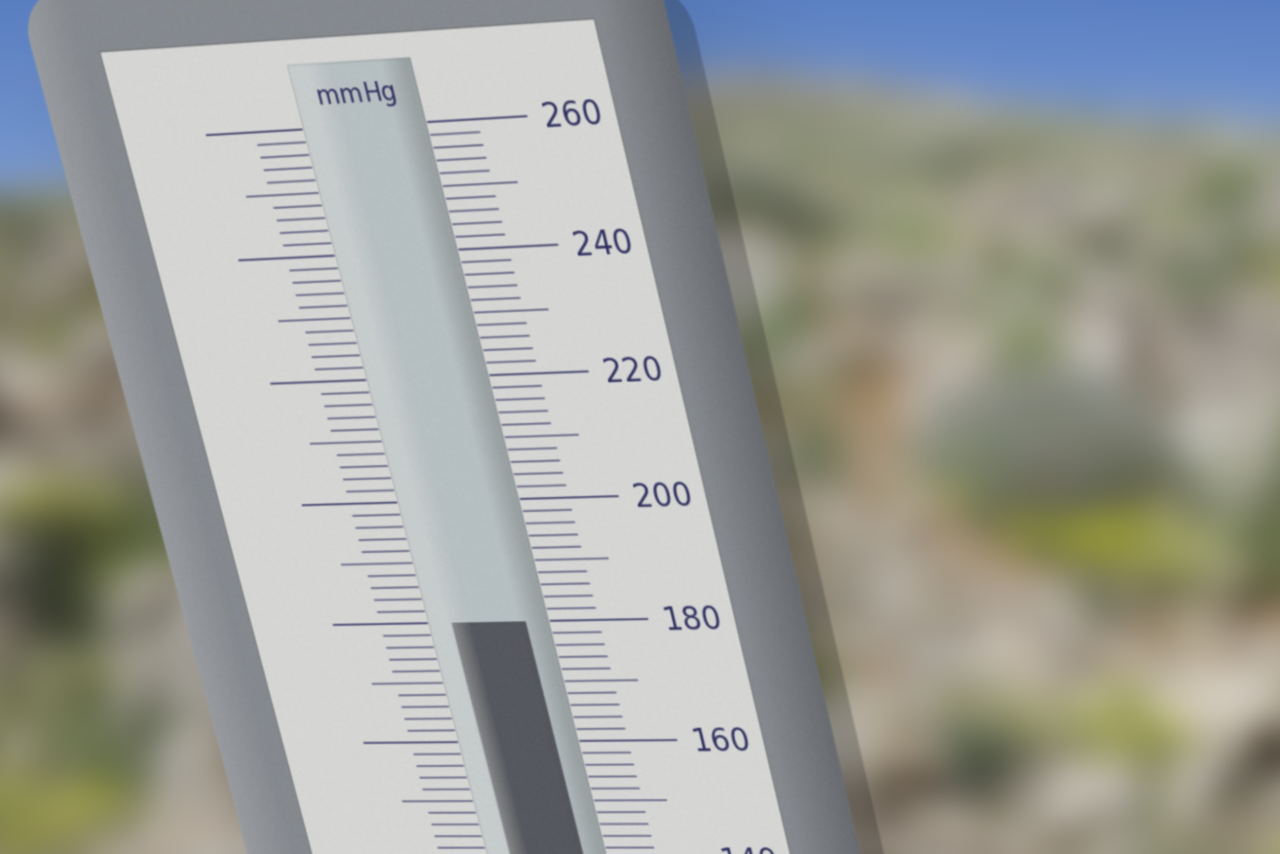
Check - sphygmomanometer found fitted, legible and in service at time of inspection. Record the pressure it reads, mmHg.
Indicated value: 180 mmHg
